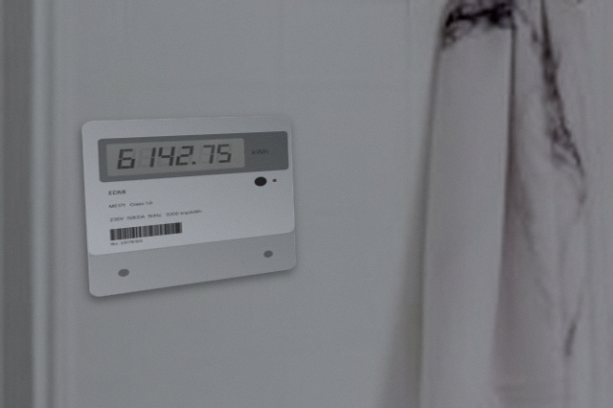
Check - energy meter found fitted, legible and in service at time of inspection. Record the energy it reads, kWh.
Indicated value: 6142.75 kWh
